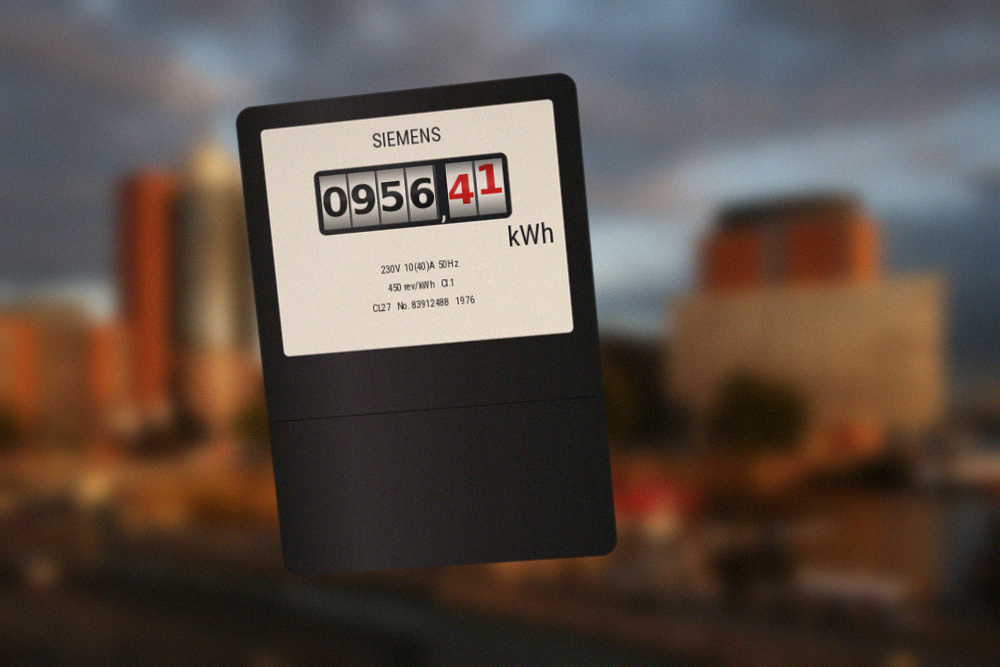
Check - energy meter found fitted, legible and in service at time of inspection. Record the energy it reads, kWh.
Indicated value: 956.41 kWh
